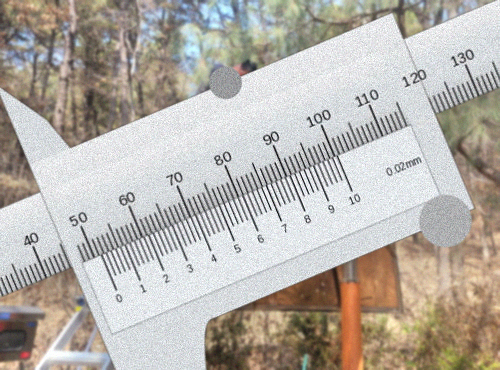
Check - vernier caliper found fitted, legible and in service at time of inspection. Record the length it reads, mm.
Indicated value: 51.5 mm
